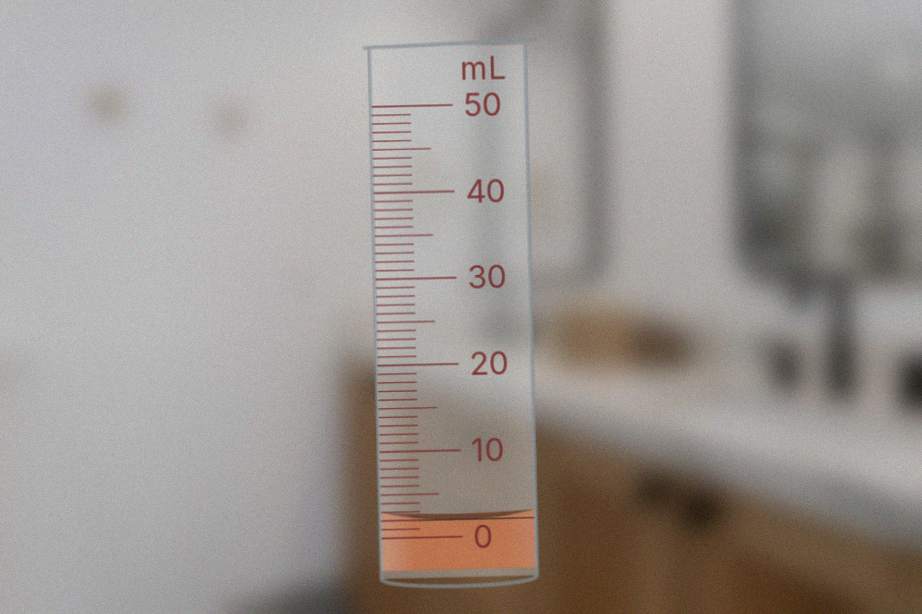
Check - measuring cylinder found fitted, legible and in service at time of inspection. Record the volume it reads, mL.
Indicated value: 2 mL
